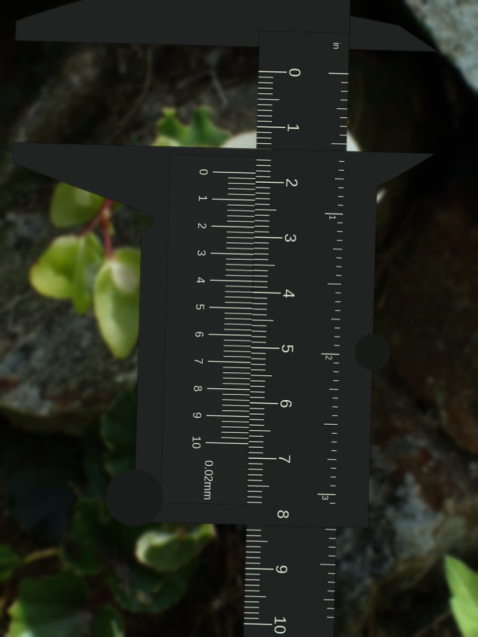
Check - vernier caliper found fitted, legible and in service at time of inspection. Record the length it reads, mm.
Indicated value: 18.4 mm
